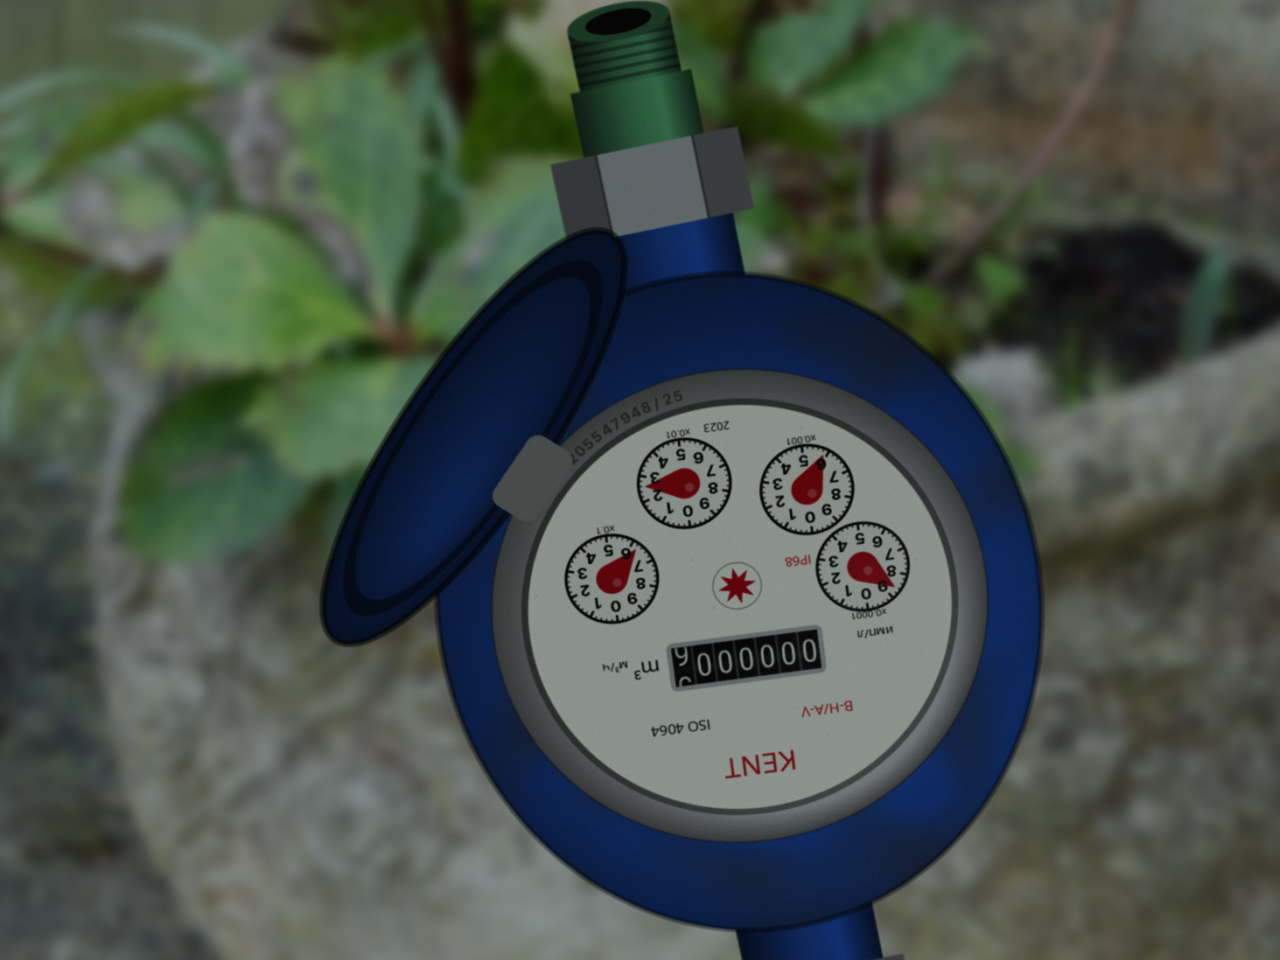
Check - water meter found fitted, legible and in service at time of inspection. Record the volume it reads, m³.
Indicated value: 5.6258 m³
